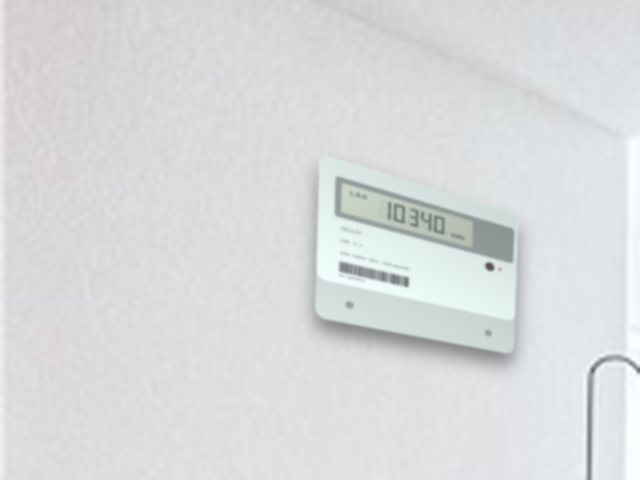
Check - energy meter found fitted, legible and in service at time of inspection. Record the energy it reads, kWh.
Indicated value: 10340 kWh
